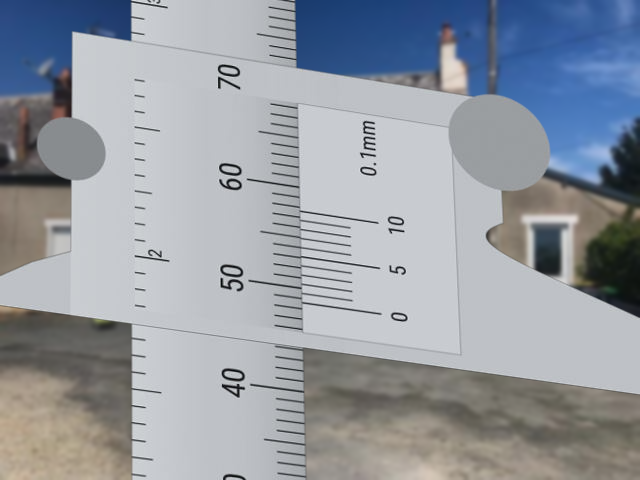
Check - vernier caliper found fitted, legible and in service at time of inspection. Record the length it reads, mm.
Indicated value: 48.6 mm
